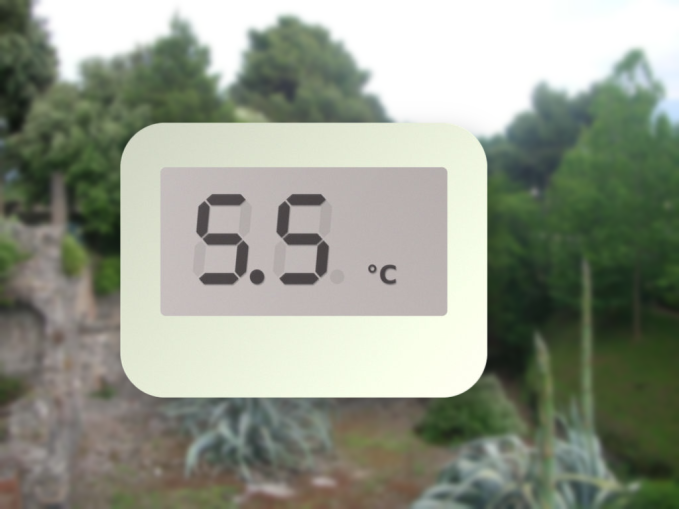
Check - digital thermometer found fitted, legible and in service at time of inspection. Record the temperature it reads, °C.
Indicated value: 5.5 °C
